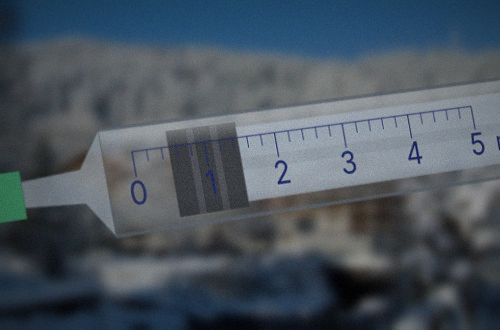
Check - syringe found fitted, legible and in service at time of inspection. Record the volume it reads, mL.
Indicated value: 0.5 mL
